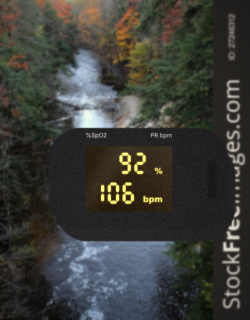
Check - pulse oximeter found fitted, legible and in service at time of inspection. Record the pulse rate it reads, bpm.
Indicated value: 106 bpm
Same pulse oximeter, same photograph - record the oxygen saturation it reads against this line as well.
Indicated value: 92 %
